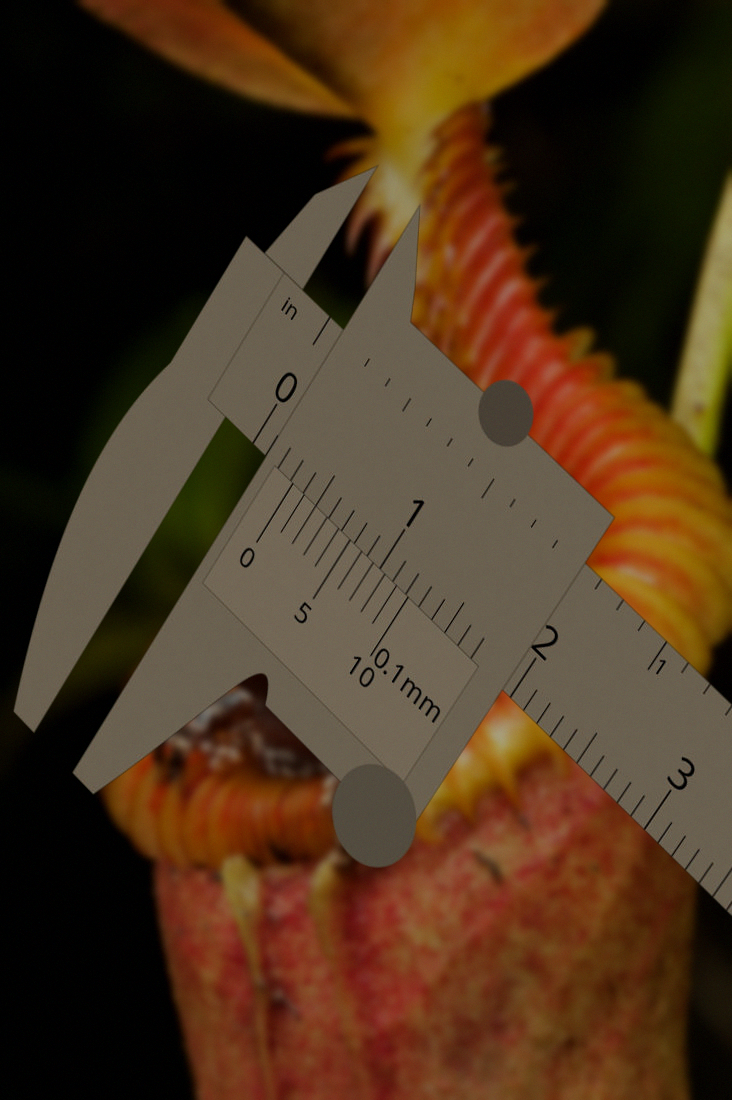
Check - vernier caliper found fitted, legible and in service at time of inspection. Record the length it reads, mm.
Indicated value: 3.2 mm
